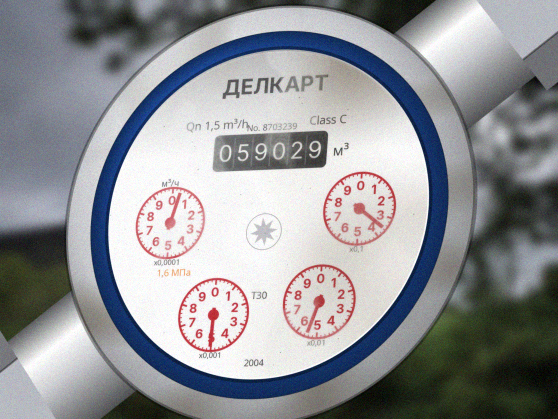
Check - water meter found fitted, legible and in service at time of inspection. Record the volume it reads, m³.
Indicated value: 59029.3550 m³
